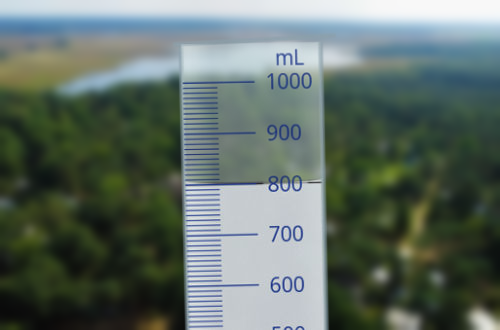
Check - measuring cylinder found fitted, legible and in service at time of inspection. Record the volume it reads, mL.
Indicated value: 800 mL
